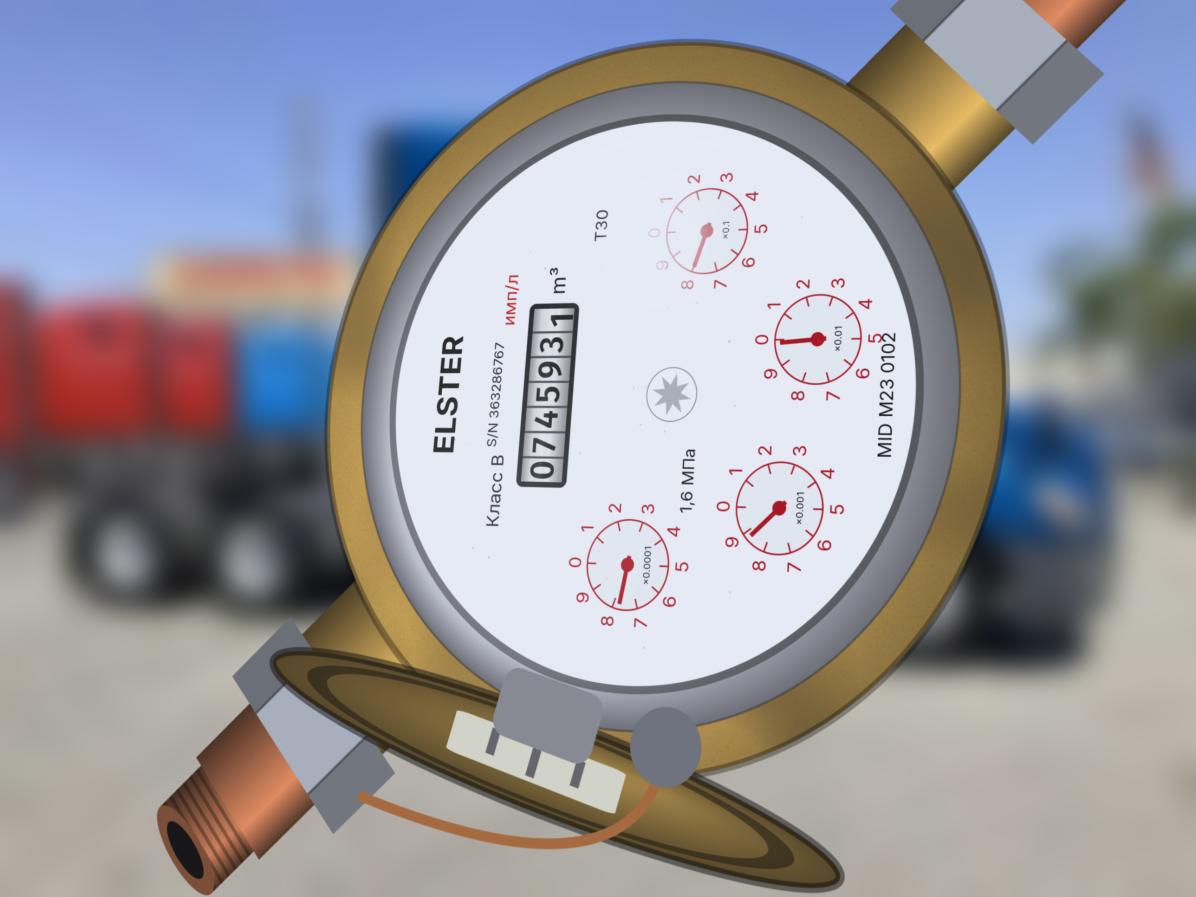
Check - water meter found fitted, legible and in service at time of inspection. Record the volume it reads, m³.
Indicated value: 745930.7987 m³
